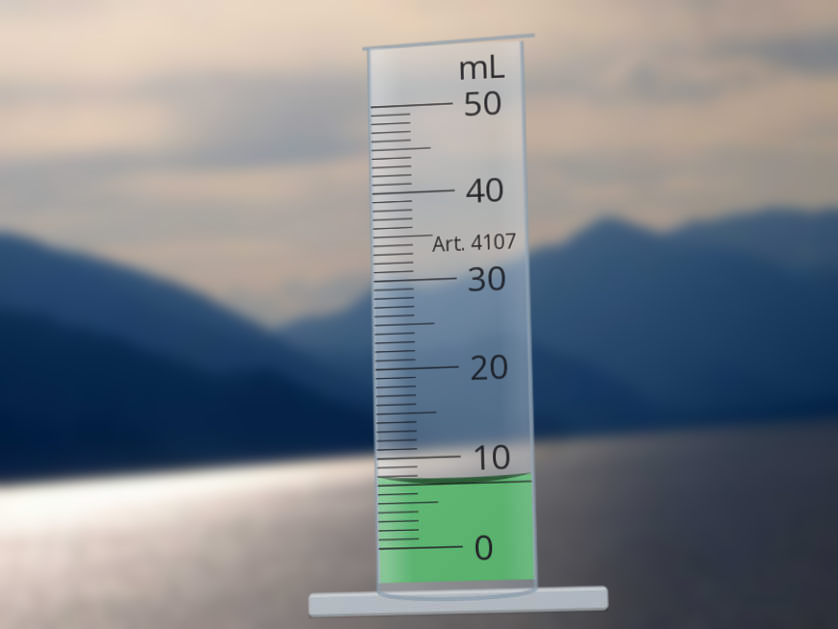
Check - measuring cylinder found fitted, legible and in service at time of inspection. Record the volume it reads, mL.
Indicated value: 7 mL
